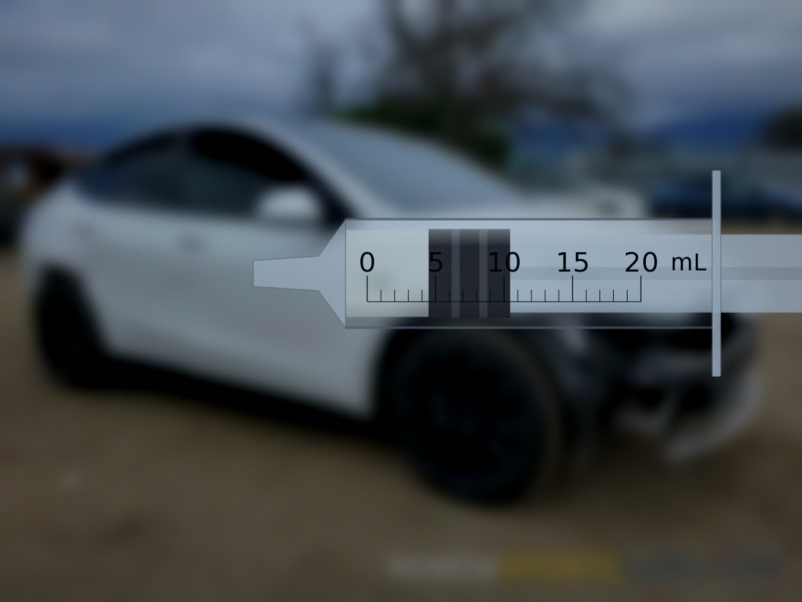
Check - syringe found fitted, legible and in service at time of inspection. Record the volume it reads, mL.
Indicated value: 4.5 mL
